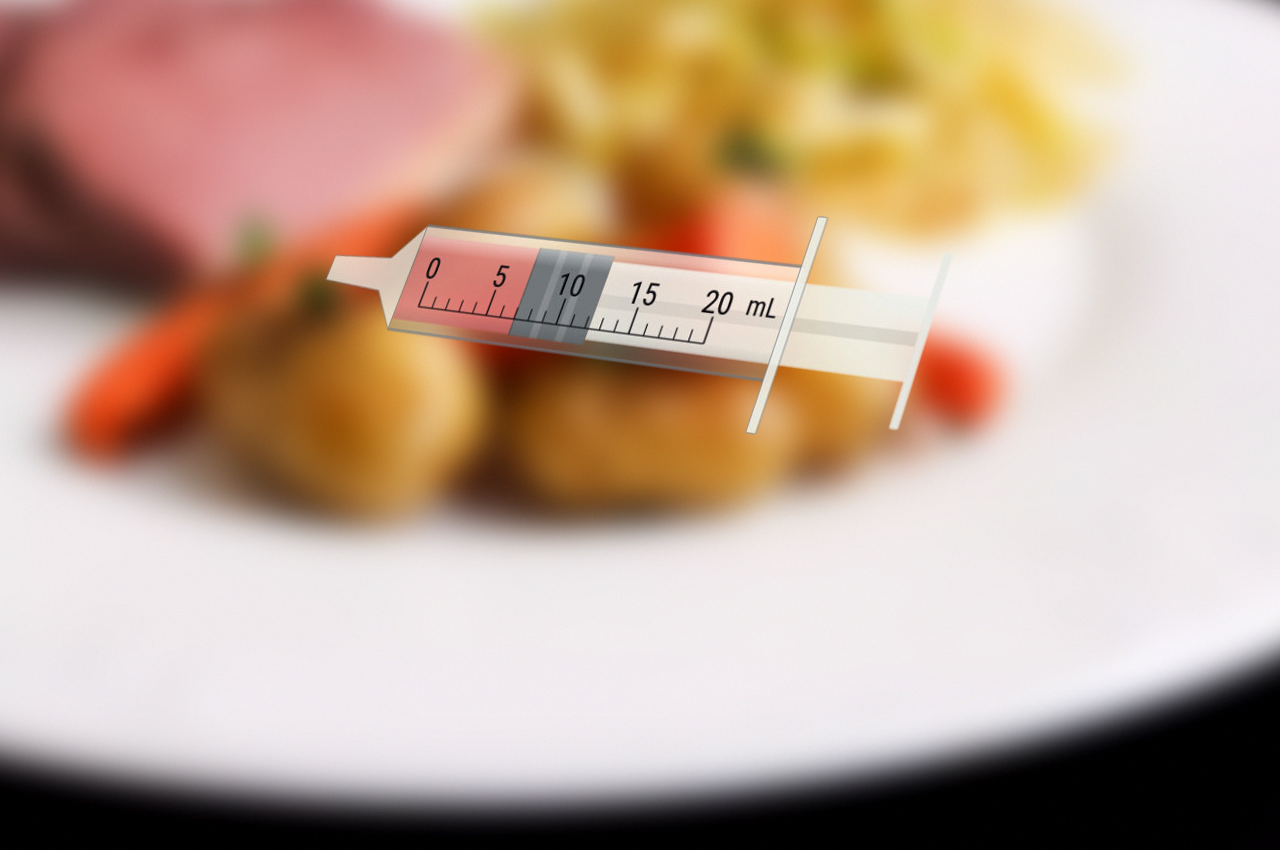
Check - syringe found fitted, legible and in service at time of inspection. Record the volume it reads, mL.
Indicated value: 7 mL
